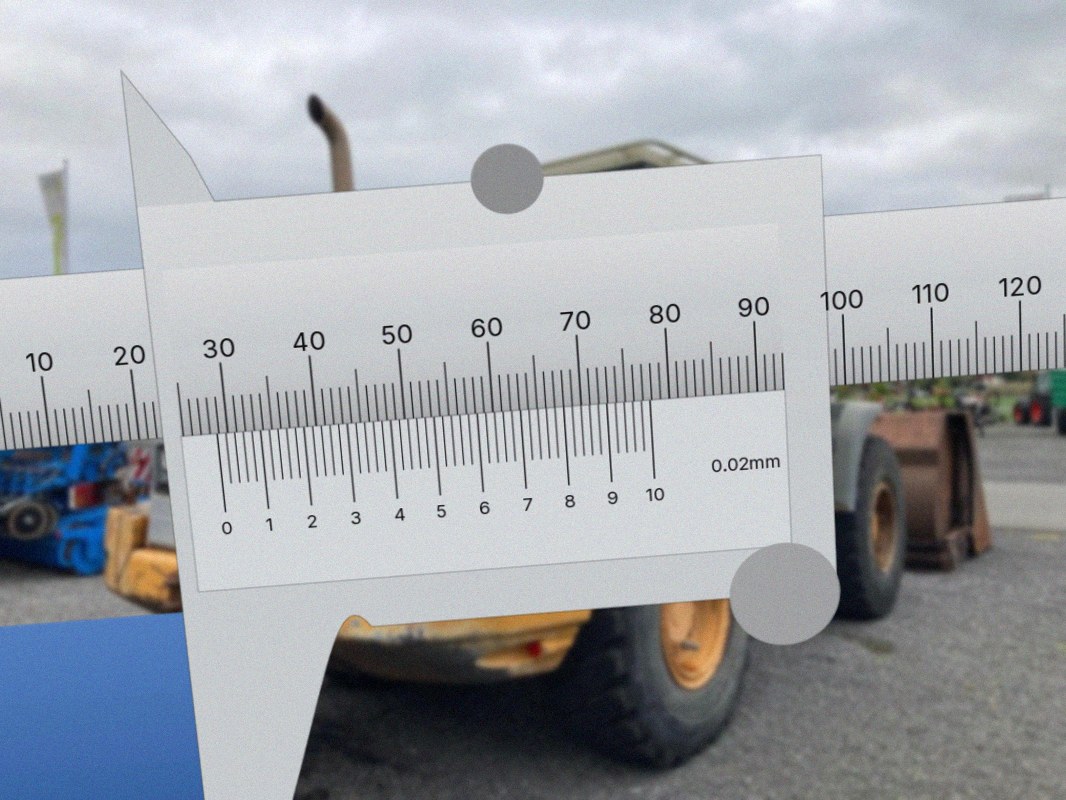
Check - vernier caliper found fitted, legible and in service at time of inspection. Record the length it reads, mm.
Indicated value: 28.8 mm
